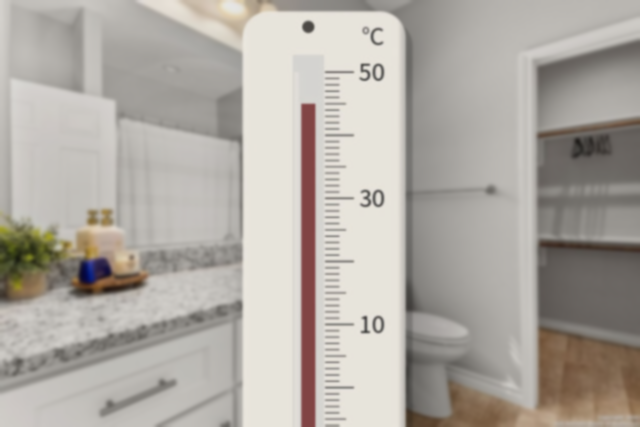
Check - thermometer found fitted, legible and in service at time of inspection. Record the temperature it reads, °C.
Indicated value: 45 °C
